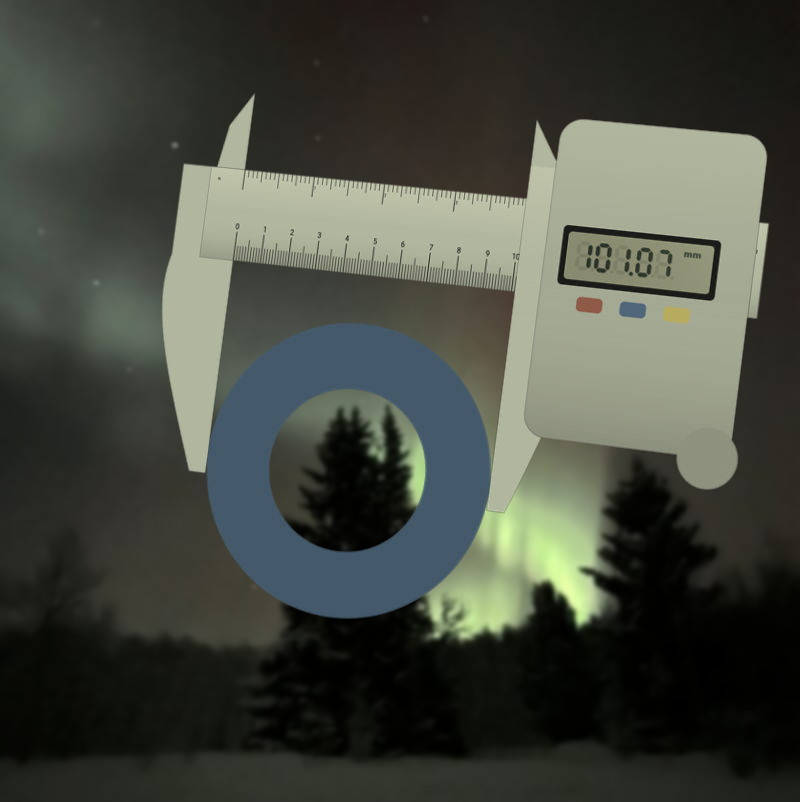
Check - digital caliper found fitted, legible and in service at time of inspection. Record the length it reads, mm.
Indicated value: 101.07 mm
